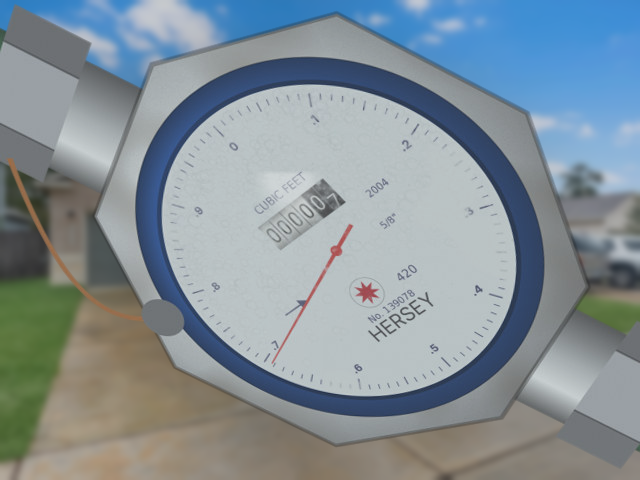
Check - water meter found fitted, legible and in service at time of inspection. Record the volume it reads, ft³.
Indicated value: 6.69 ft³
